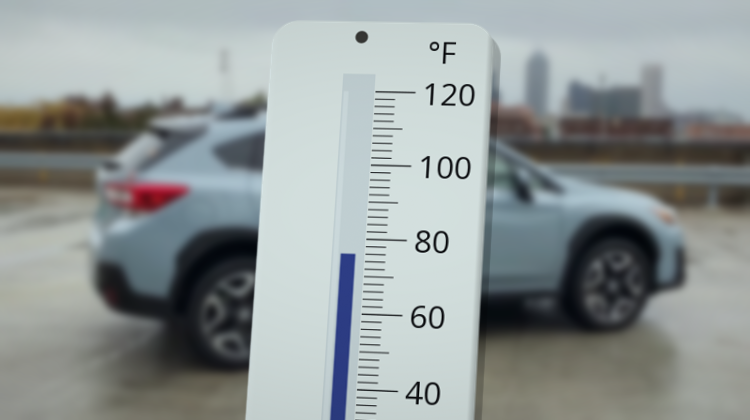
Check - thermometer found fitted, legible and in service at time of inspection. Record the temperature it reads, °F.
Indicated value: 76 °F
